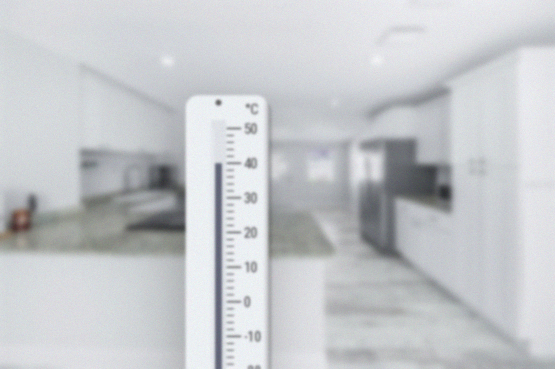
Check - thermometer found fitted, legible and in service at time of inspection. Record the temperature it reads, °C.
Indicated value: 40 °C
